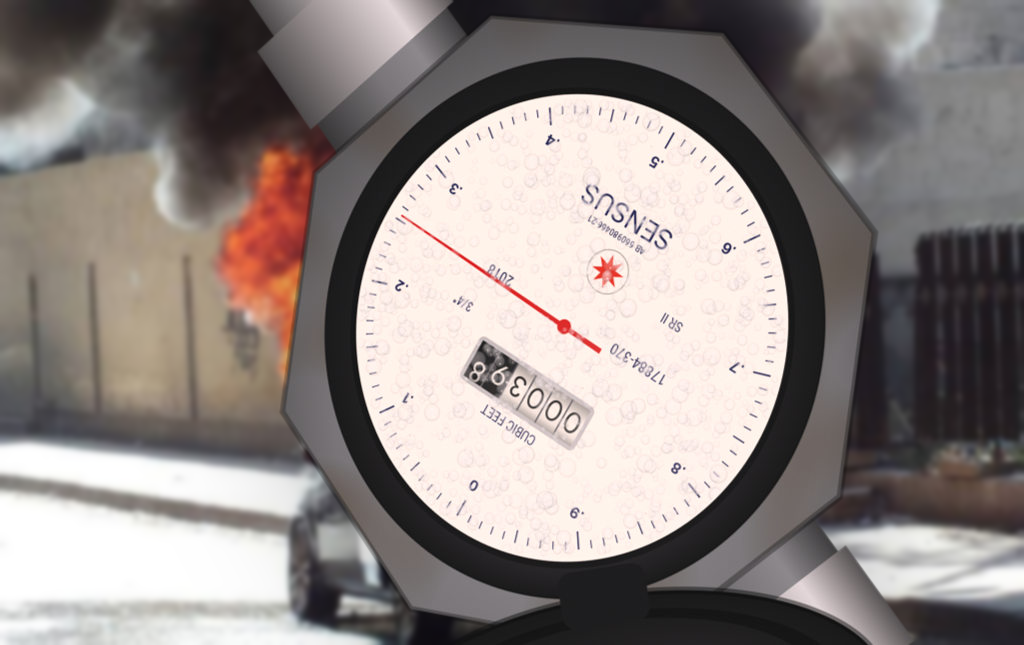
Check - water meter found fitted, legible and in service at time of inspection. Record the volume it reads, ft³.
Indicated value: 398.25 ft³
